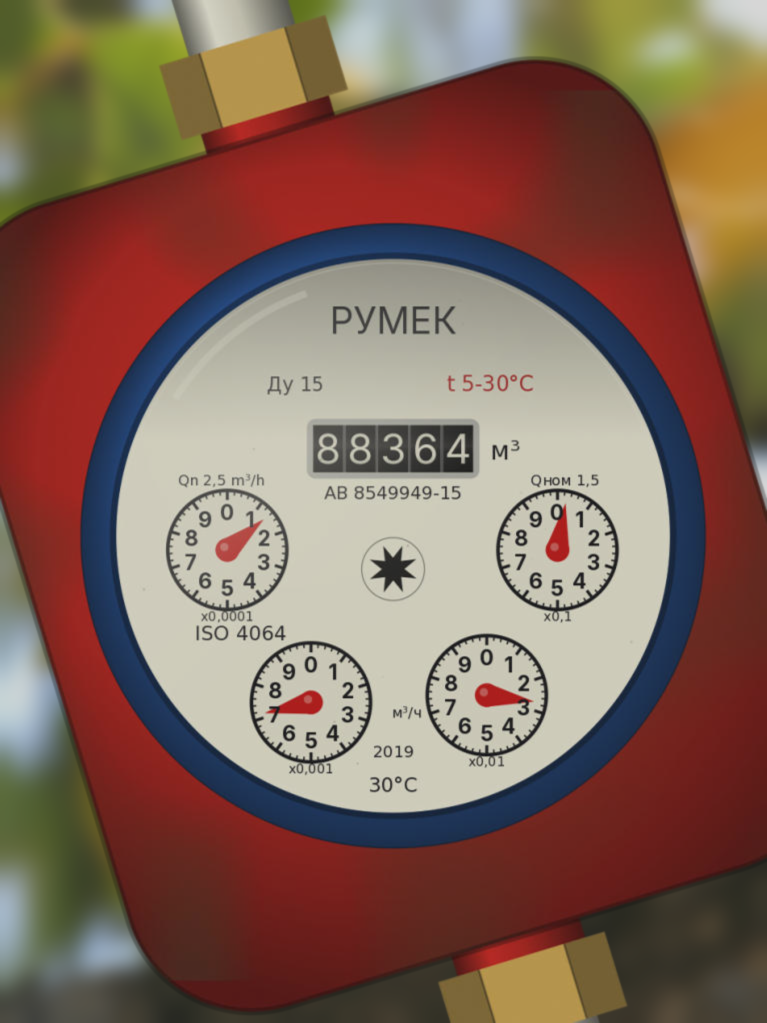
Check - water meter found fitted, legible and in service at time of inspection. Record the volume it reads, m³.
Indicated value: 88364.0271 m³
